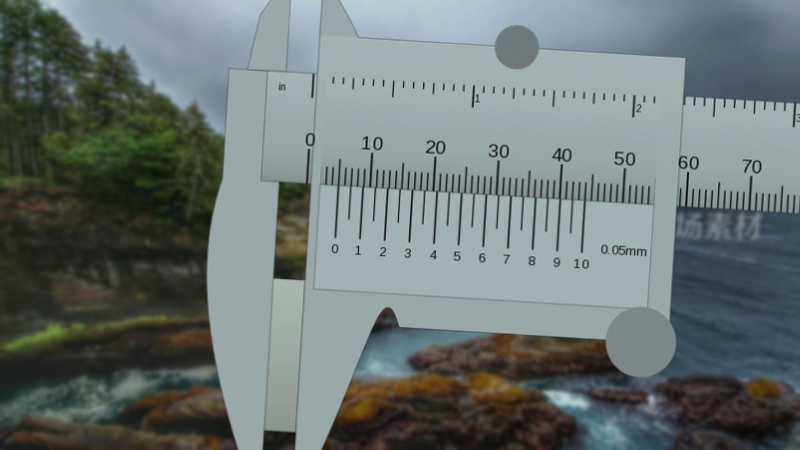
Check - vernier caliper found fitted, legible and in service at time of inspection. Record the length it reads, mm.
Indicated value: 5.0 mm
